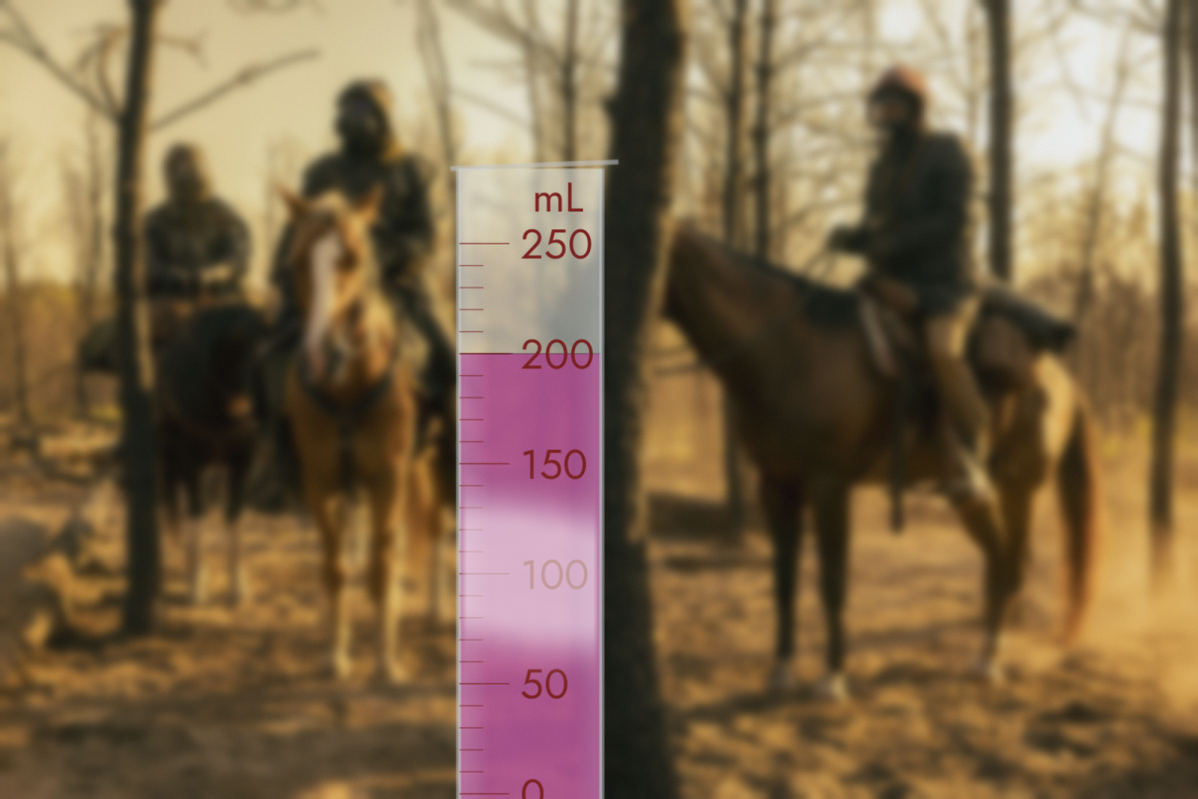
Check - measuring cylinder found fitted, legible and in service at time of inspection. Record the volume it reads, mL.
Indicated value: 200 mL
